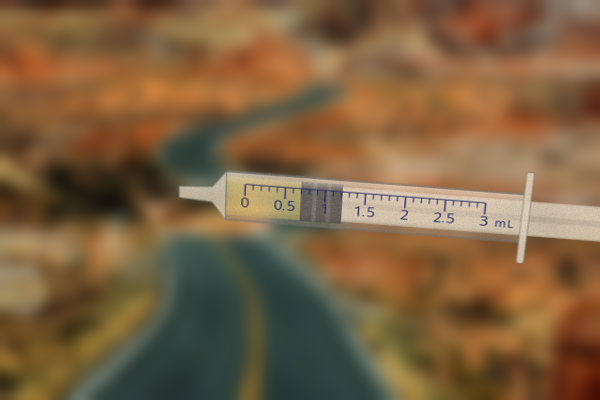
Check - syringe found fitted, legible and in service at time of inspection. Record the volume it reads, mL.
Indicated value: 0.7 mL
